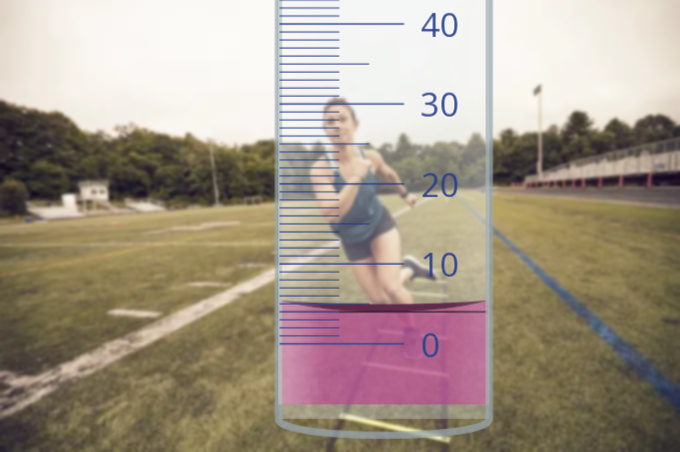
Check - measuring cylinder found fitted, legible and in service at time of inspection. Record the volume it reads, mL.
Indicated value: 4 mL
